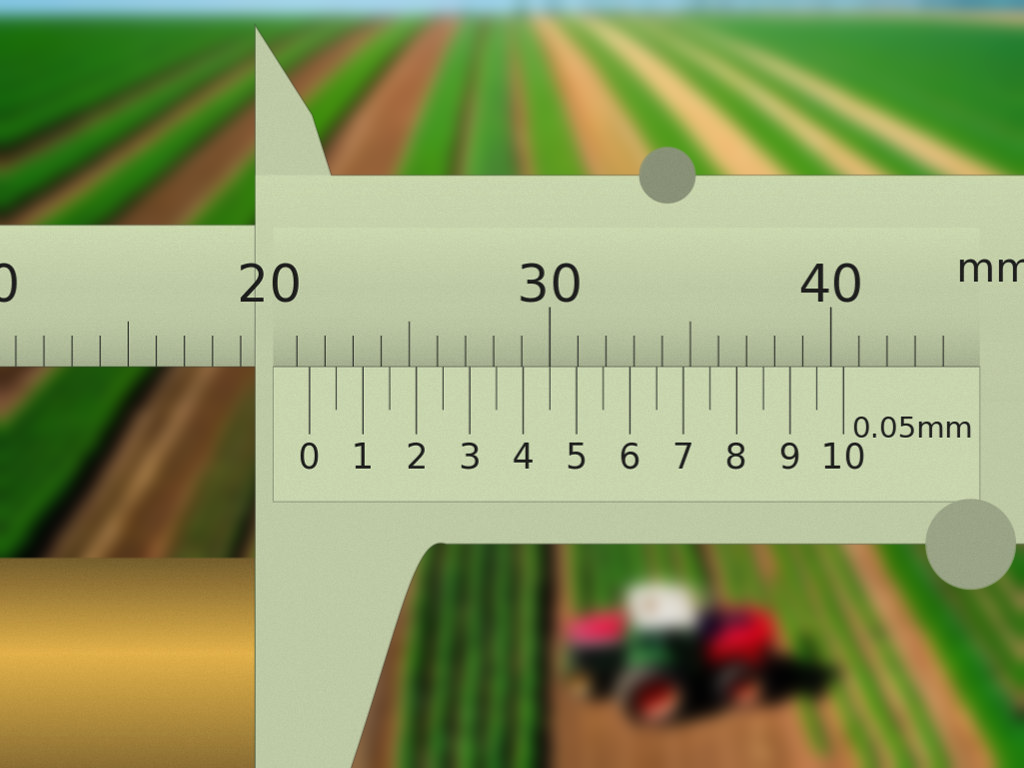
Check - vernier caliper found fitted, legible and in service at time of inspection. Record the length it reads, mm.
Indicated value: 21.45 mm
